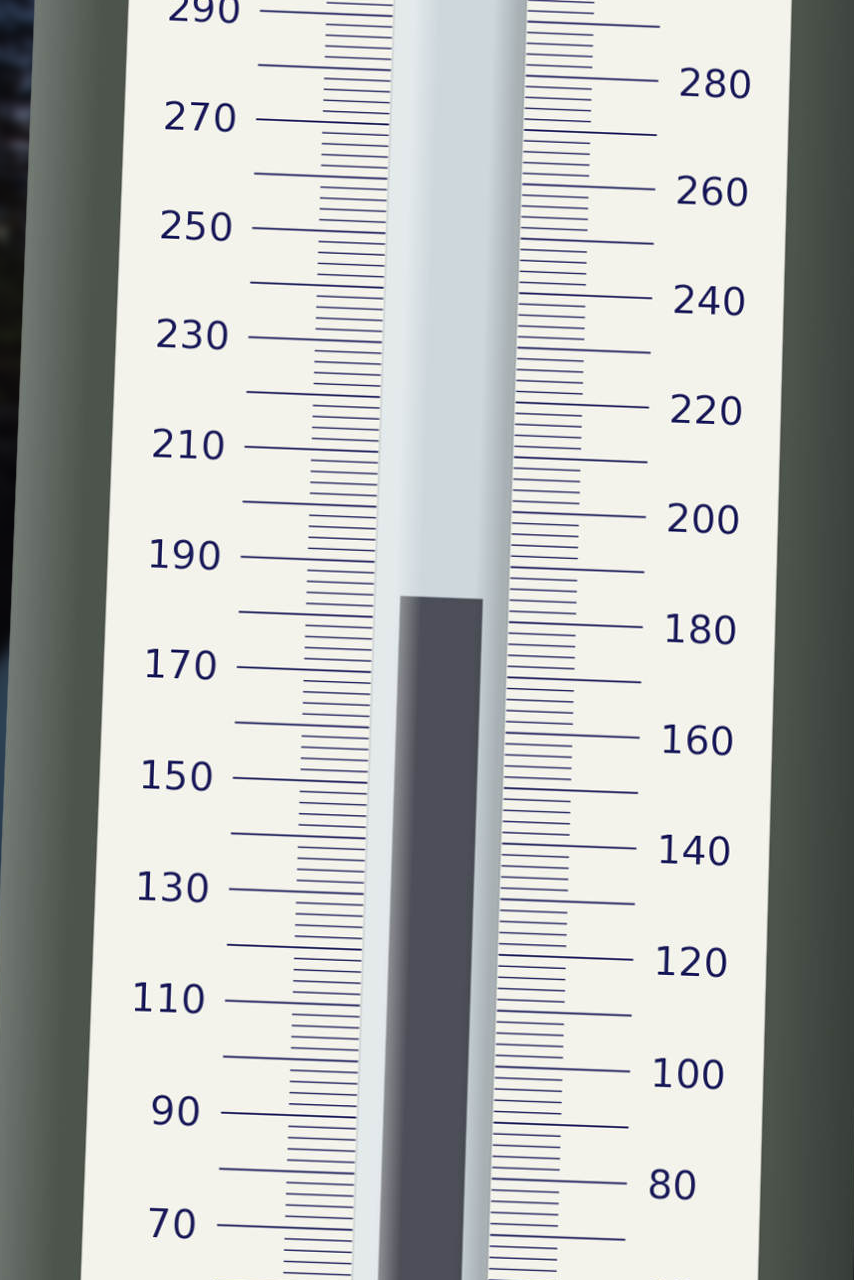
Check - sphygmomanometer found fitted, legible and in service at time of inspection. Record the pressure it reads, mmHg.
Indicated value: 184 mmHg
